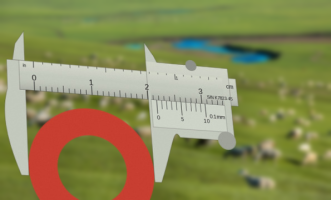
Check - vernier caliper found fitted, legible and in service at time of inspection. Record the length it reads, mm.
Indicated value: 21.6 mm
